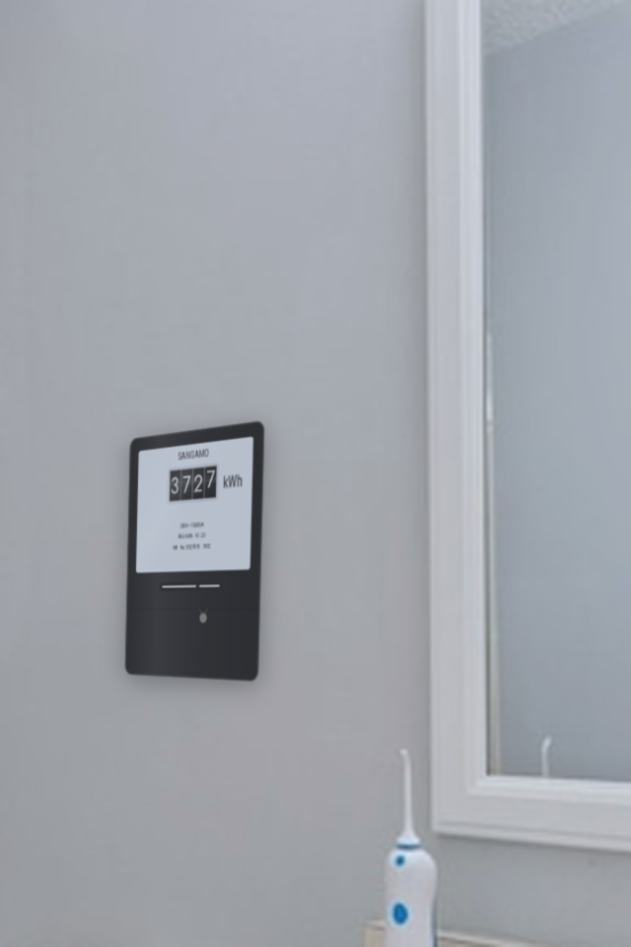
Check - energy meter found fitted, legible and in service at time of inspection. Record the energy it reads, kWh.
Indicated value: 3727 kWh
